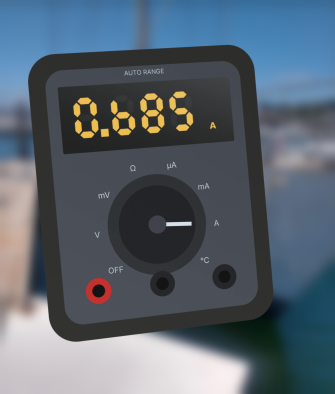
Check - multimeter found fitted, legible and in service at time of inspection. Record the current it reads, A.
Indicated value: 0.685 A
